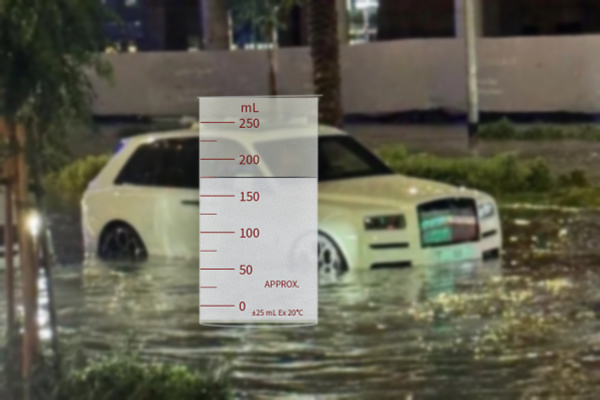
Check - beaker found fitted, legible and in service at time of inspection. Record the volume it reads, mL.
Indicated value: 175 mL
